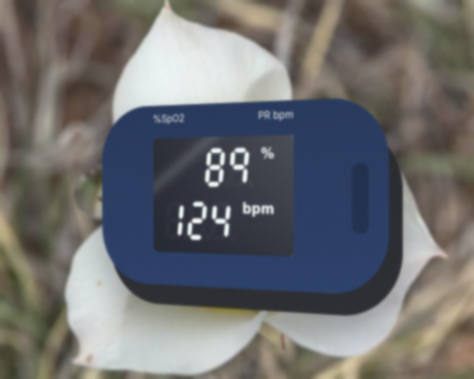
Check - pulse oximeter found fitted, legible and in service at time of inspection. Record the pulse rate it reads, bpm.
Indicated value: 124 bpm
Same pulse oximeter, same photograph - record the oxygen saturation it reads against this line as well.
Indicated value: 89 %
